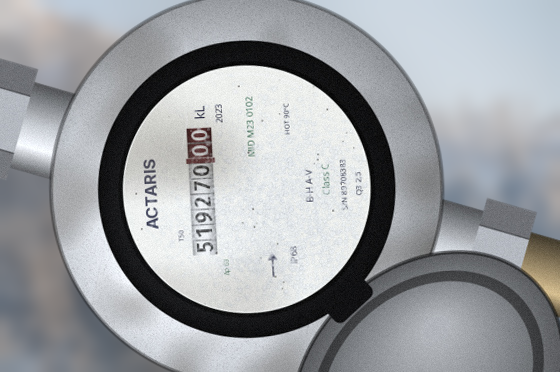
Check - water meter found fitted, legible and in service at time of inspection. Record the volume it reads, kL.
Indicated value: 519270.00 kL
